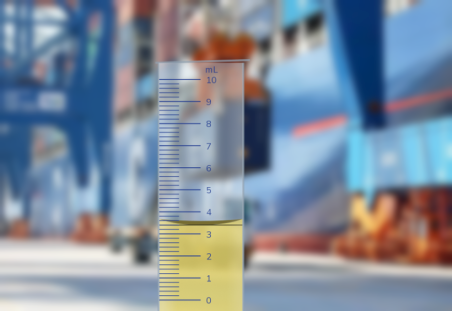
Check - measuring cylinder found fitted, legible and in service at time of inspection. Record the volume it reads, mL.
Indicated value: 3.4 mL
